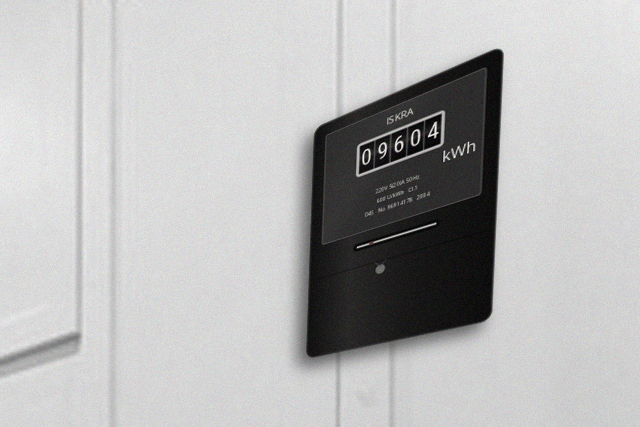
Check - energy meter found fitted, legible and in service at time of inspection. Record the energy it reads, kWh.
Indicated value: 9604 kWh
